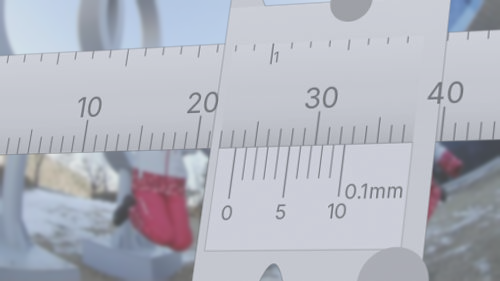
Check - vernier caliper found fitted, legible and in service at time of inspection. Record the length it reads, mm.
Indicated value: 23.4 mm
